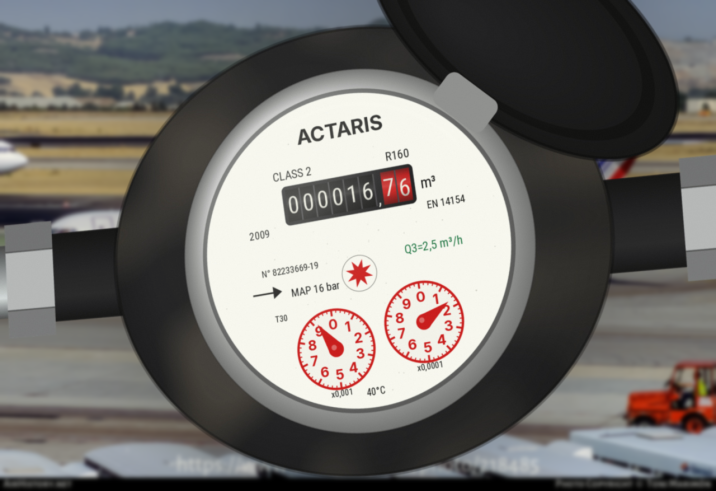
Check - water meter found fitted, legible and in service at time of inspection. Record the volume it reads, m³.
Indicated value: 16.7591 m³
